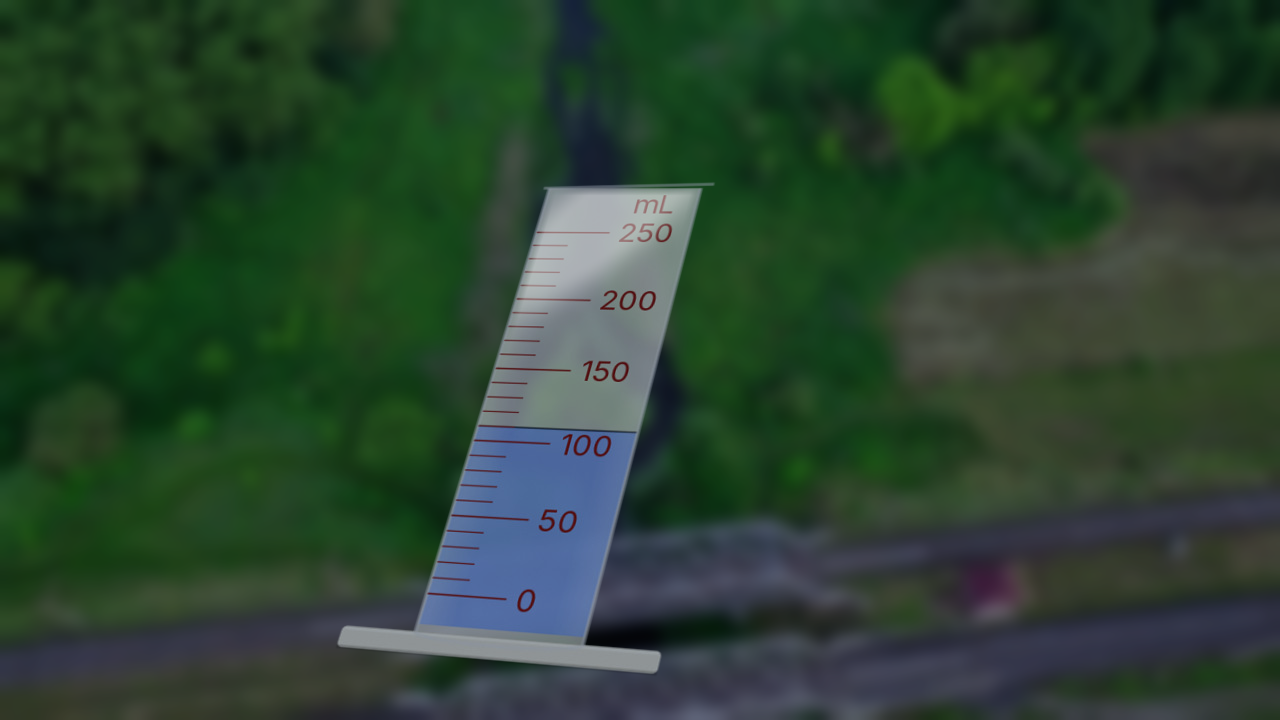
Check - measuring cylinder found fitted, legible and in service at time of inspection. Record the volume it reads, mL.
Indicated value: 110 mL
